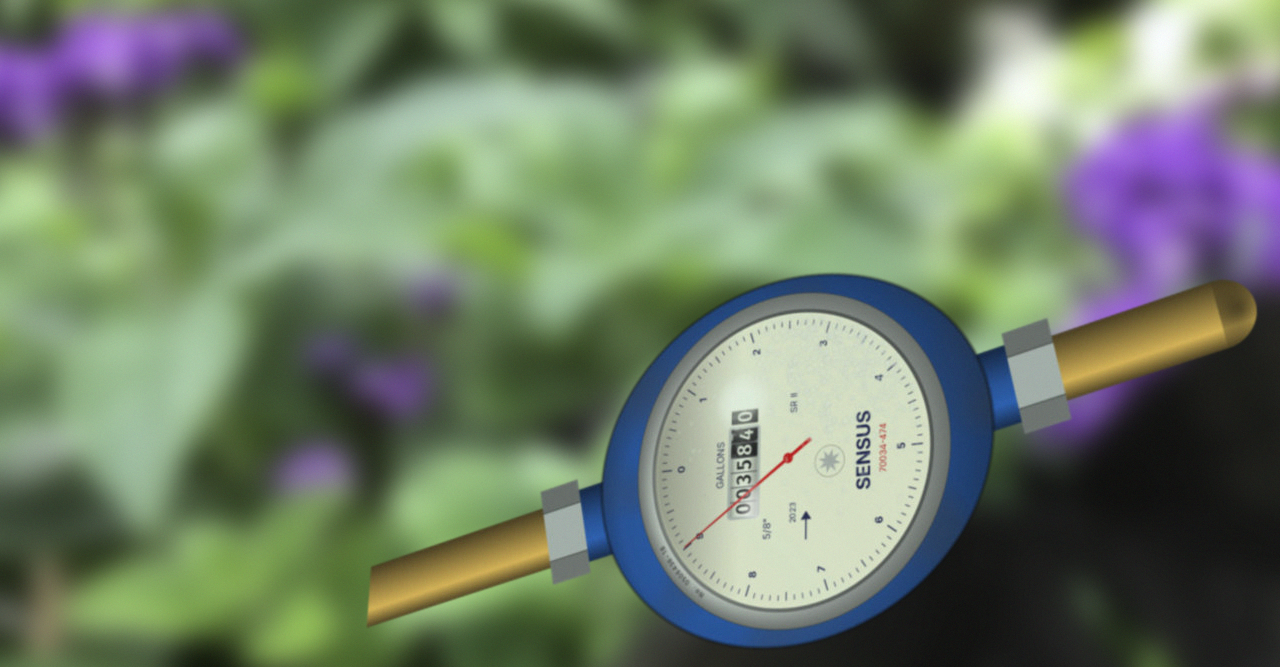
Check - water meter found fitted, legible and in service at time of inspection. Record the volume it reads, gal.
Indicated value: 35839.0 gal
